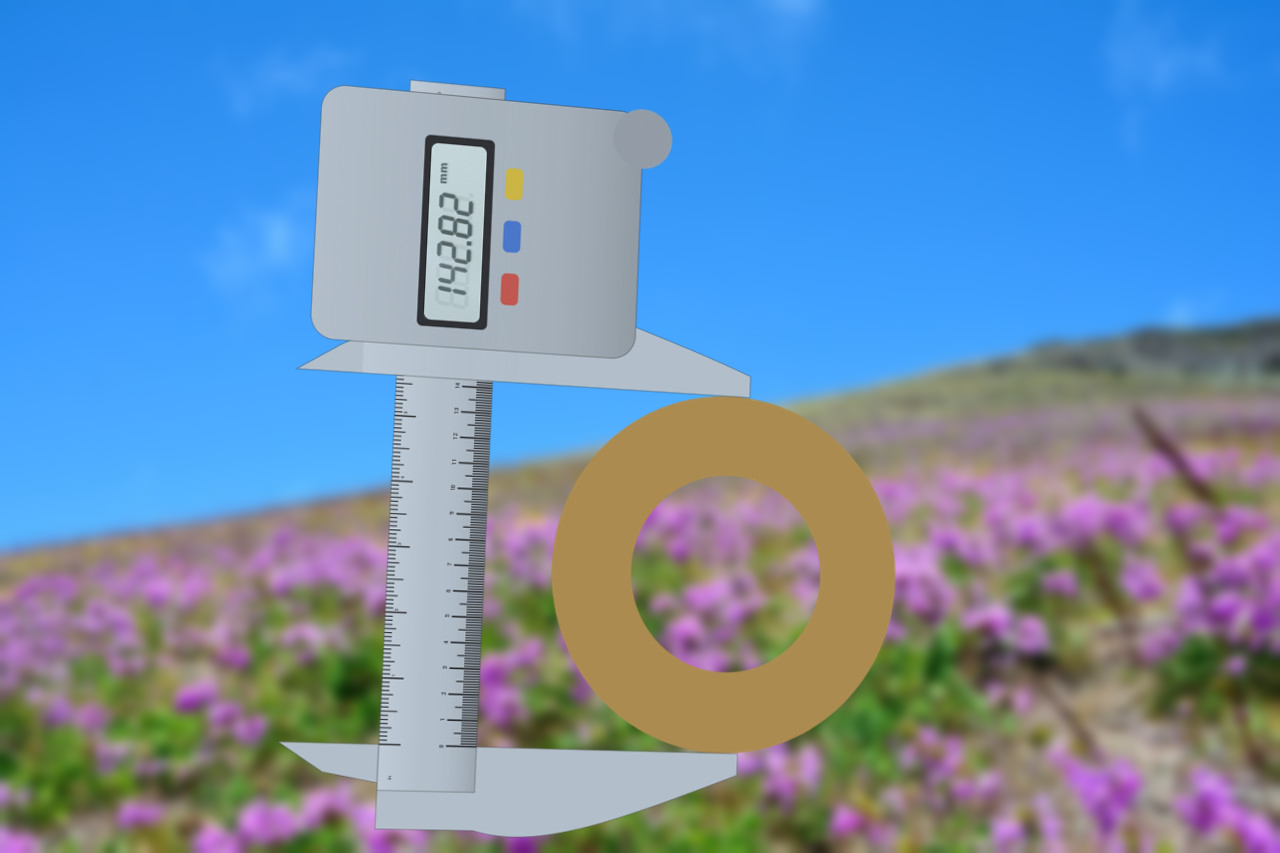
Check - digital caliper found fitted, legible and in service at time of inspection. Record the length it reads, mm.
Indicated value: 142.82 mm
